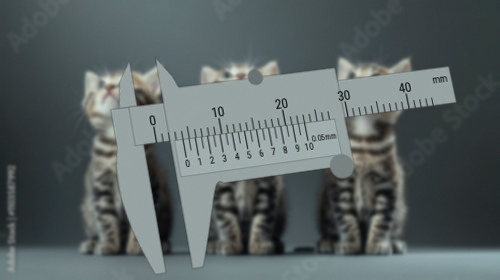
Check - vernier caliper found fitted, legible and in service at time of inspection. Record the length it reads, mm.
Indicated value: 4.0 mm
